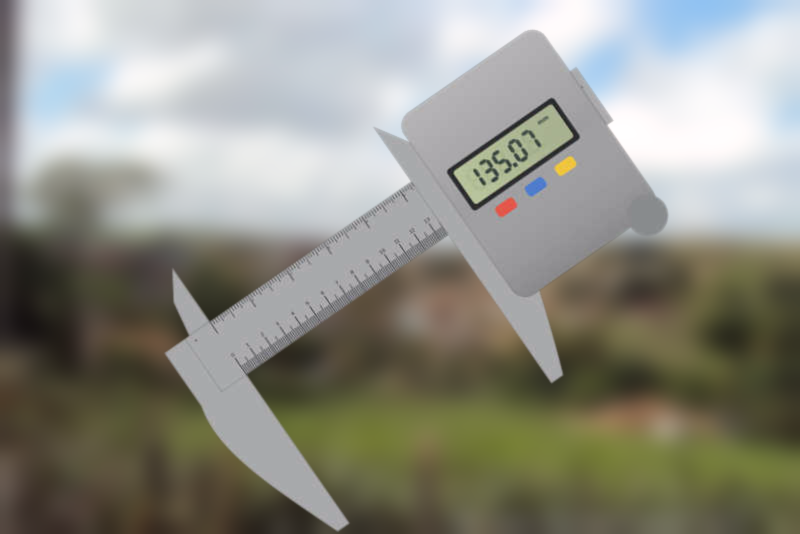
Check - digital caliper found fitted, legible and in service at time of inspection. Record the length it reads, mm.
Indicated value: 135.07 mm
